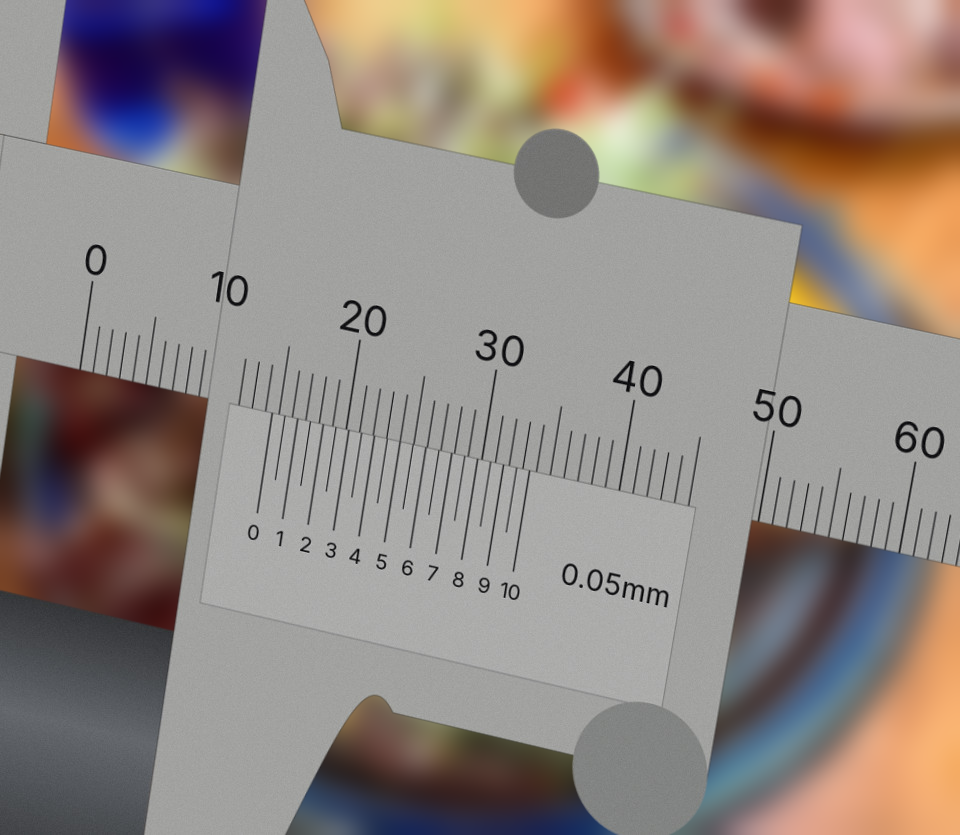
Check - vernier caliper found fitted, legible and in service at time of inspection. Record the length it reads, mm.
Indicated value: 14.5 mm
